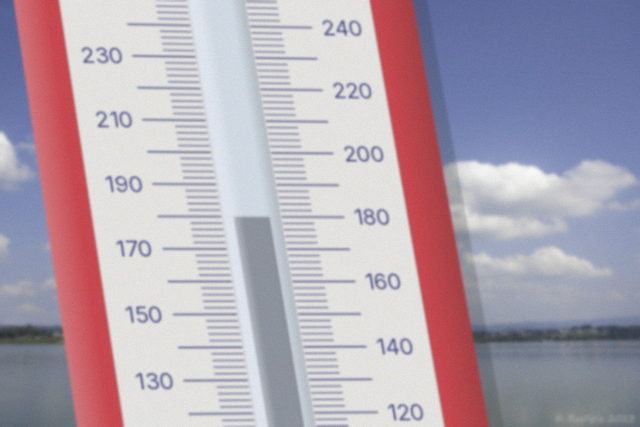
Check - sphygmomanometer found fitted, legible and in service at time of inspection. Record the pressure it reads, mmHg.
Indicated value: 180 mmHg
